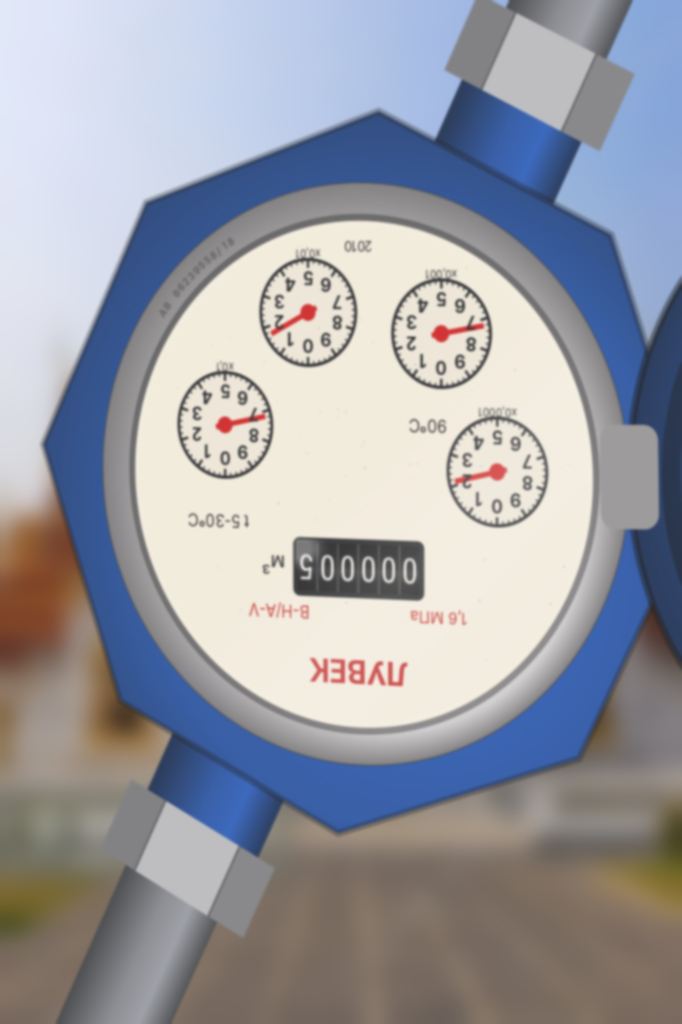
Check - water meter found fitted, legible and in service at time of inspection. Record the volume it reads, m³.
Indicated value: 5.7172 m³
